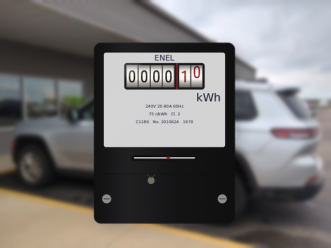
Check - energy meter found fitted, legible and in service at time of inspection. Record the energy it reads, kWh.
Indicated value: 0.10 kWh
